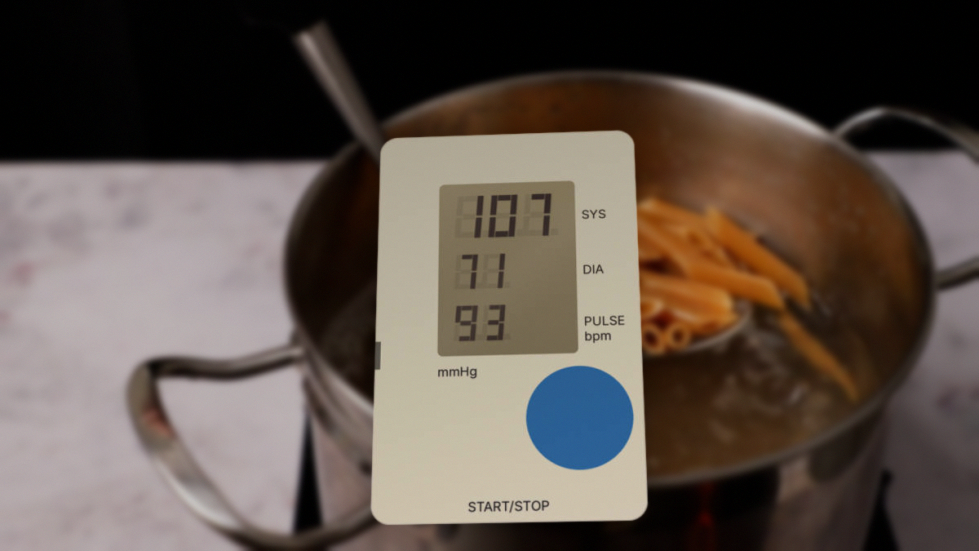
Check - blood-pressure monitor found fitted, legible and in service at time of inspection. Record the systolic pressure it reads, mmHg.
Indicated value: 107 mmHg
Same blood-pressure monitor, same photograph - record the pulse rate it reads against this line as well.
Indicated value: 93 bpm
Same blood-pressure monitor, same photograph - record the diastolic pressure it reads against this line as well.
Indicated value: 71 mmHg
